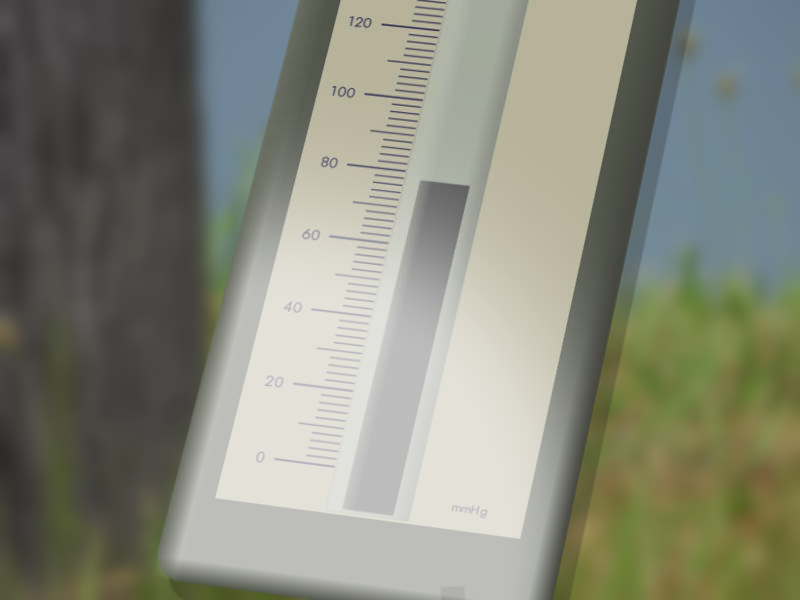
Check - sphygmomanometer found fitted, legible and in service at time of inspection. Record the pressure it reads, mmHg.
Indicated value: 78 mmHg
